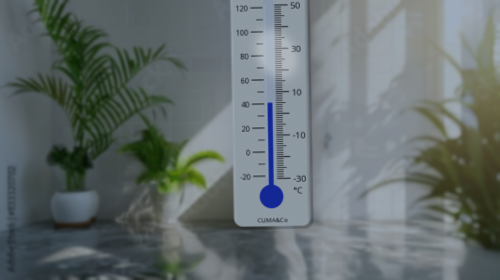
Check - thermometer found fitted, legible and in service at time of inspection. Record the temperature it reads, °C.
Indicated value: 5 °C
